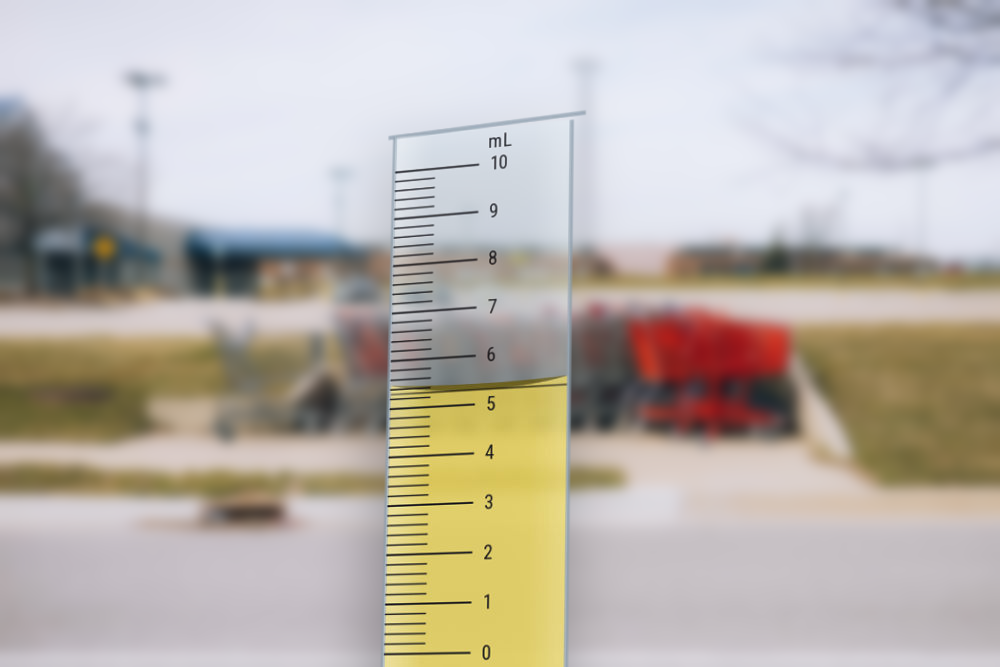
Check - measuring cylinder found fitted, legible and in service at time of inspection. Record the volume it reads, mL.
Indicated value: 5.3 mL
